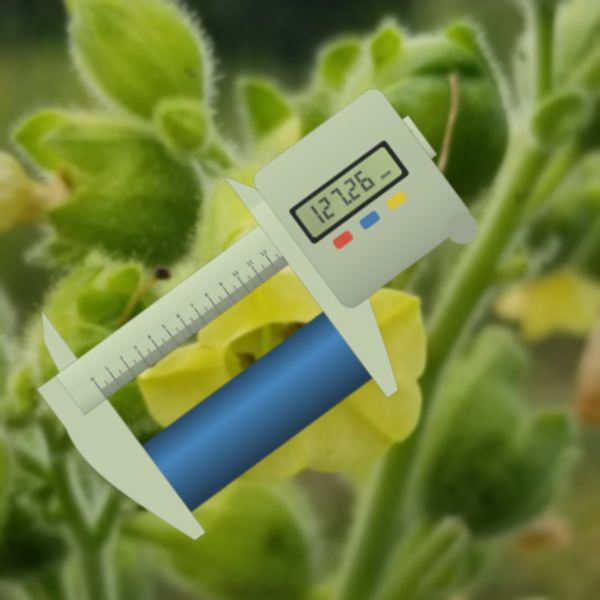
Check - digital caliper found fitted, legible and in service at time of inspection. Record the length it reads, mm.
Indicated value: 127.26 mm
